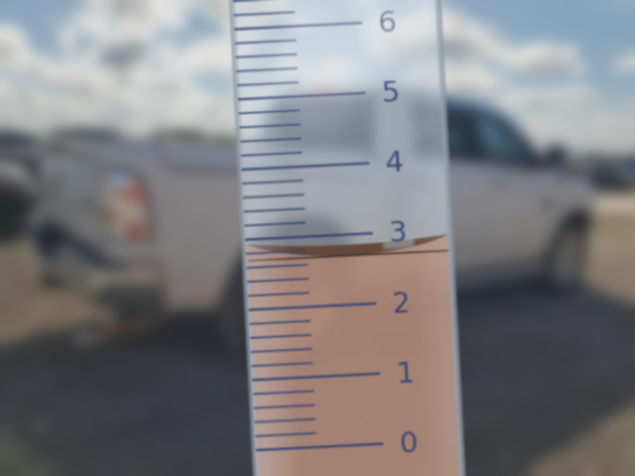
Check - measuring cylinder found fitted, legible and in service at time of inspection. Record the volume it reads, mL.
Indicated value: 2.7 mL
